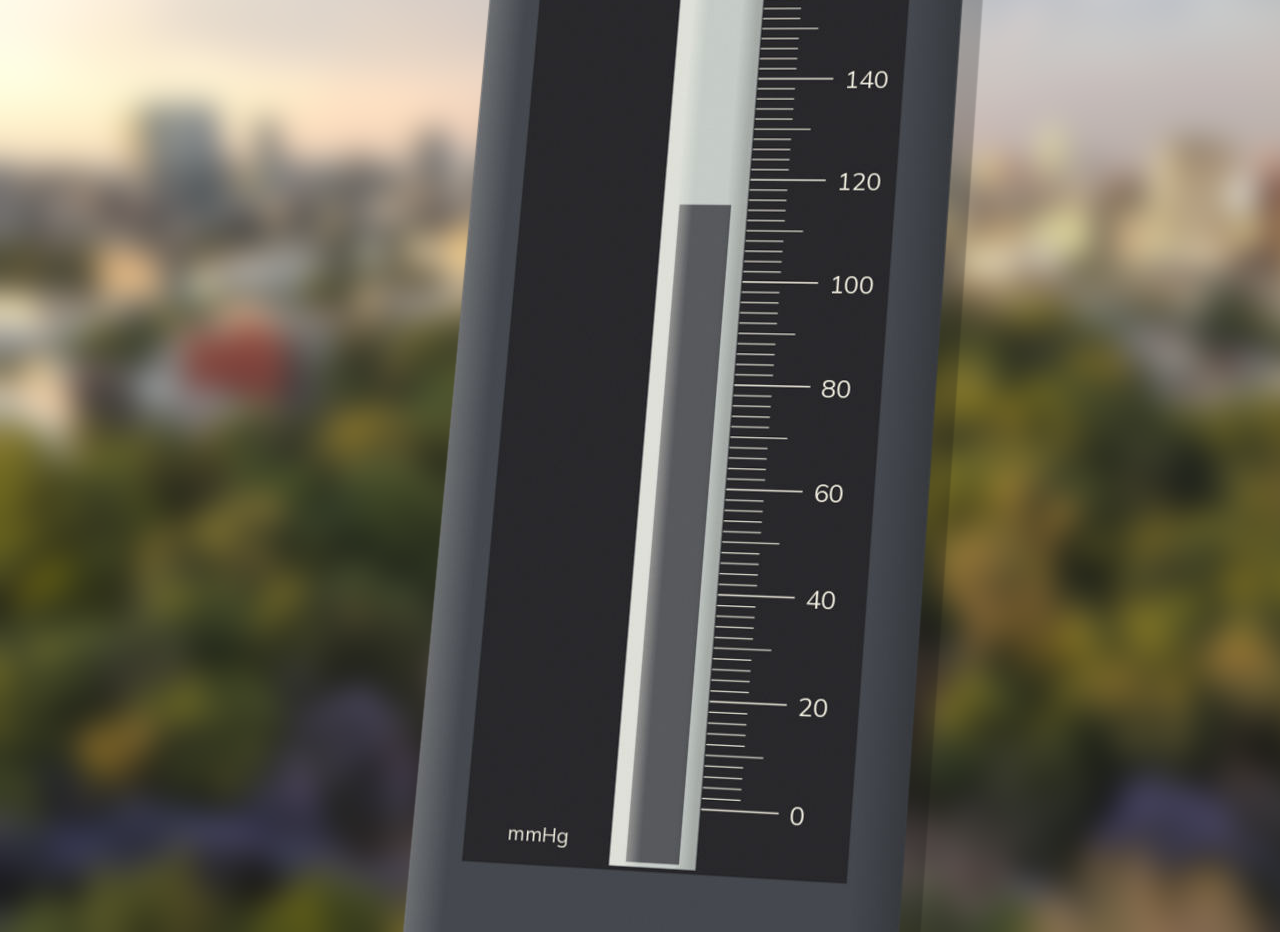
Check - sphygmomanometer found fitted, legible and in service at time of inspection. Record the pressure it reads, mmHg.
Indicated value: 115 mmHg
